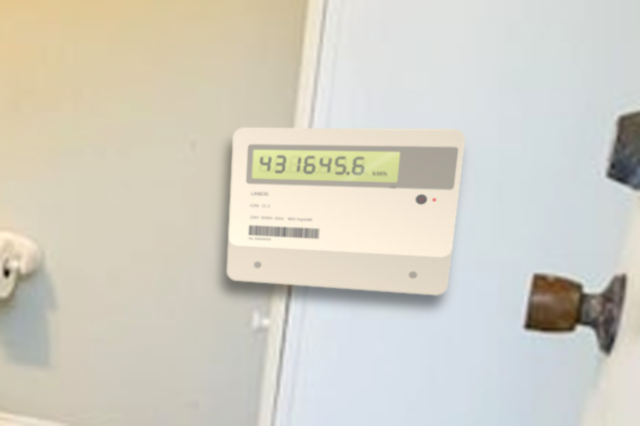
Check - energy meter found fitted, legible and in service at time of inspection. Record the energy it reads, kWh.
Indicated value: 431645.6 kWh
